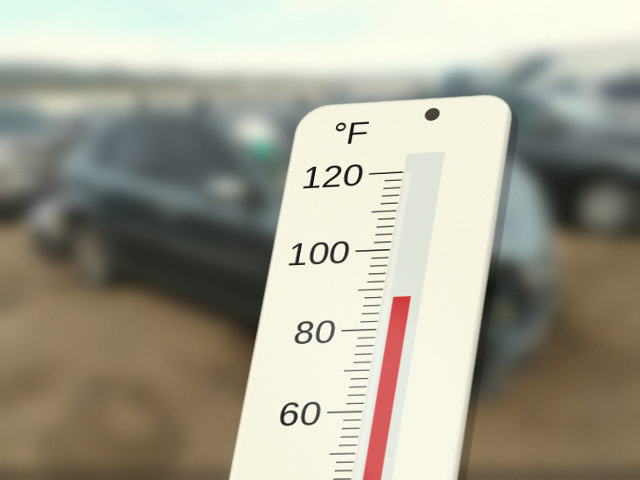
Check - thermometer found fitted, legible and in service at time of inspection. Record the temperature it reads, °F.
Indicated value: 88 °F
